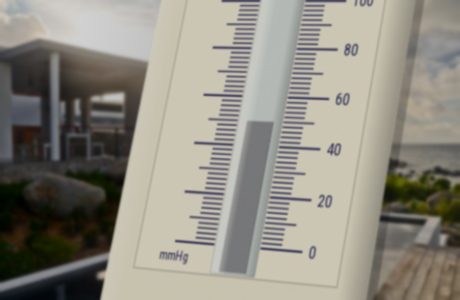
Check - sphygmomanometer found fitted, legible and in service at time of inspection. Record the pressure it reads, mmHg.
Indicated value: 50 mmHg
